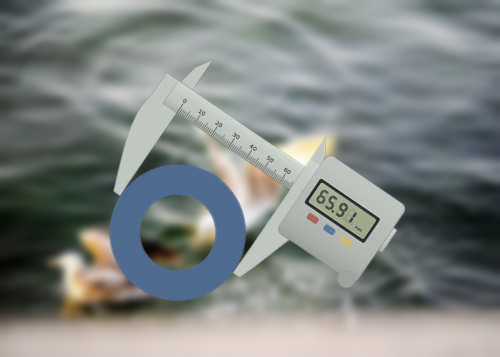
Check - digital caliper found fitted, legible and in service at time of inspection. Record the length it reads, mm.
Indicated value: 65.91 mm
